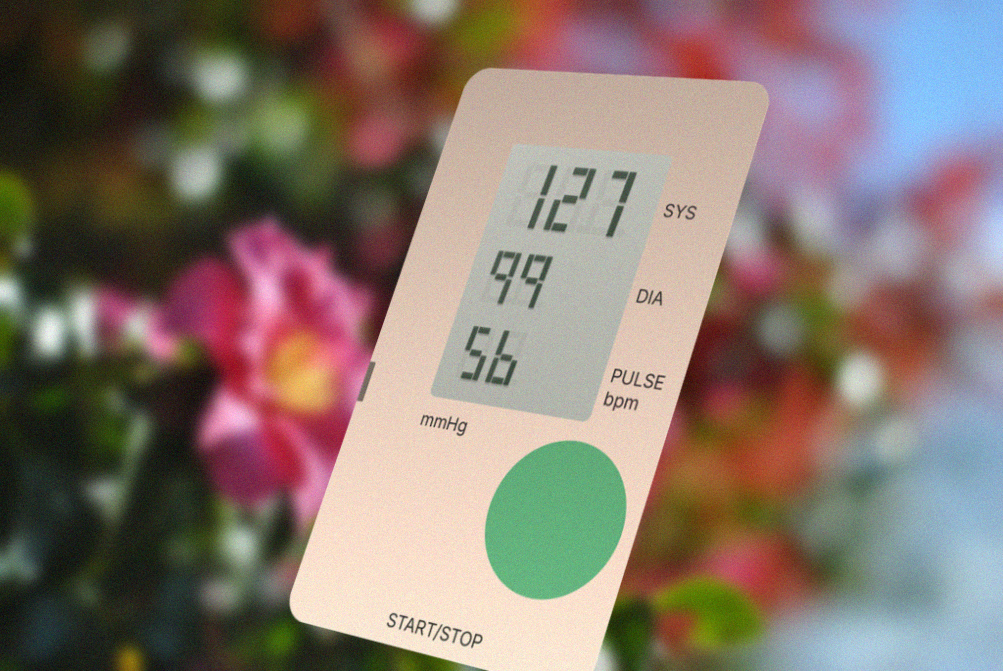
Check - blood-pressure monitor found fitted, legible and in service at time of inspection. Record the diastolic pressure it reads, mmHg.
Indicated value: 99 mmHg
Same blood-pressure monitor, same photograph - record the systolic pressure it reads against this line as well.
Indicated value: 127 mmHg
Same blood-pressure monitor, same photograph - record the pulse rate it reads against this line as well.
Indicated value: 56 bpm
